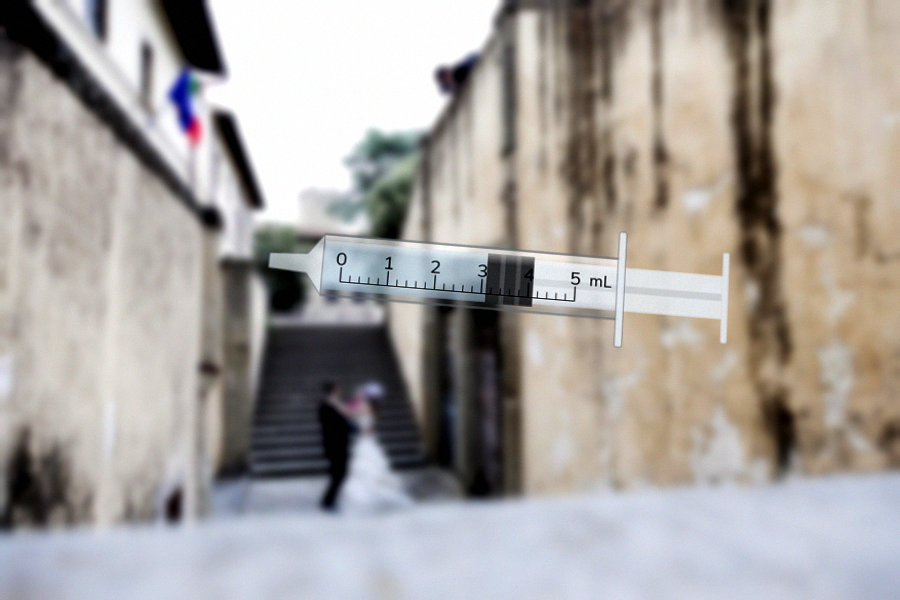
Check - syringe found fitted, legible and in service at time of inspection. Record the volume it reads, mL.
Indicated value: 3.1 mL
